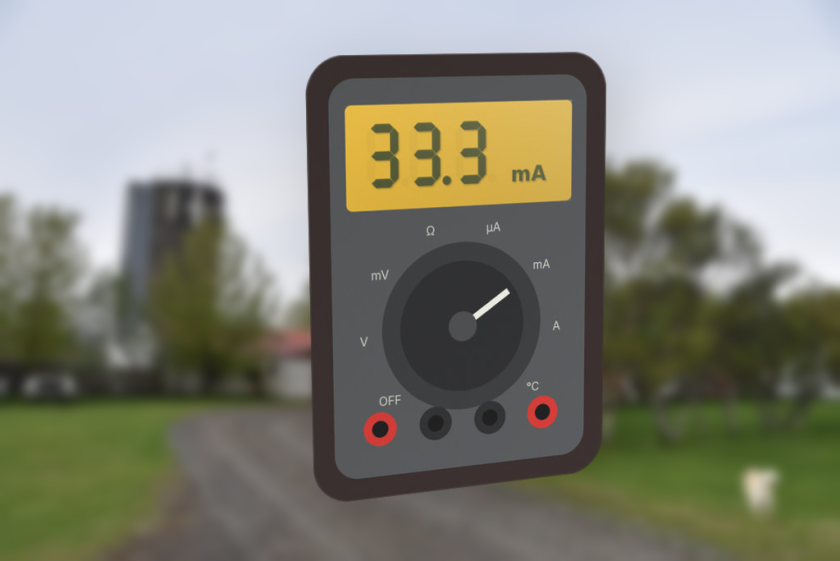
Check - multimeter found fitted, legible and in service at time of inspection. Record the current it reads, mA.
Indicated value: 33.3 mA
